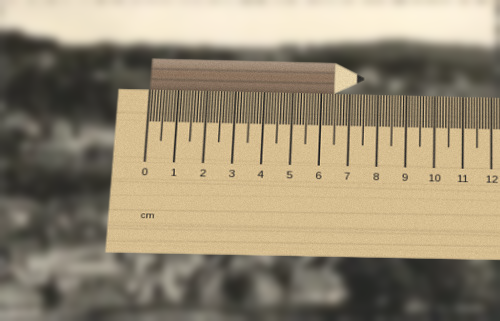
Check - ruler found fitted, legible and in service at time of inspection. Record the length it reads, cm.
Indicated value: 7.5 cm
